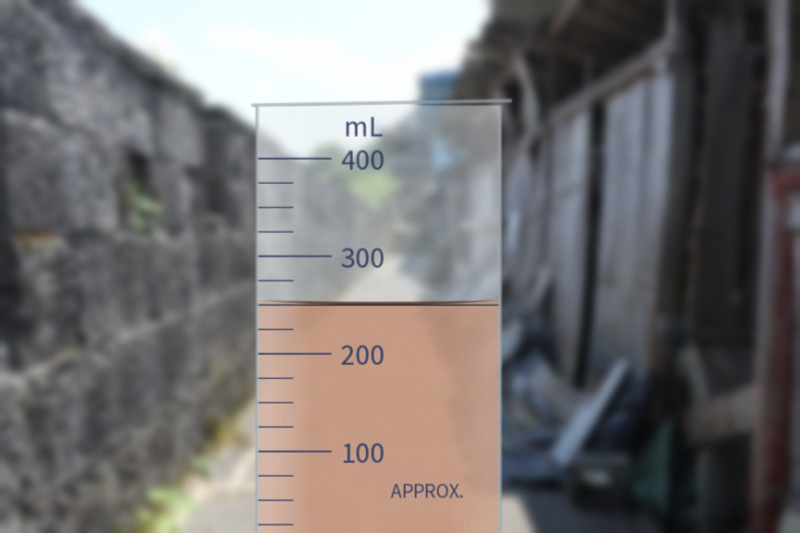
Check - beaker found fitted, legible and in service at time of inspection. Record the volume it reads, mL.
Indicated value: 250 mL
